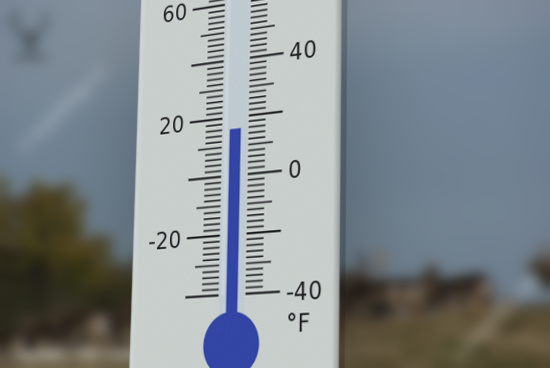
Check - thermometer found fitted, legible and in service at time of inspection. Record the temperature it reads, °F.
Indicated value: 16 °F
